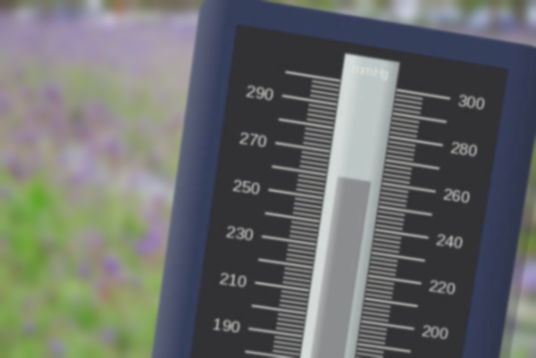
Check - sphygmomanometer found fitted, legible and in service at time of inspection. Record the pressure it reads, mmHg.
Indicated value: 260 mmHg
